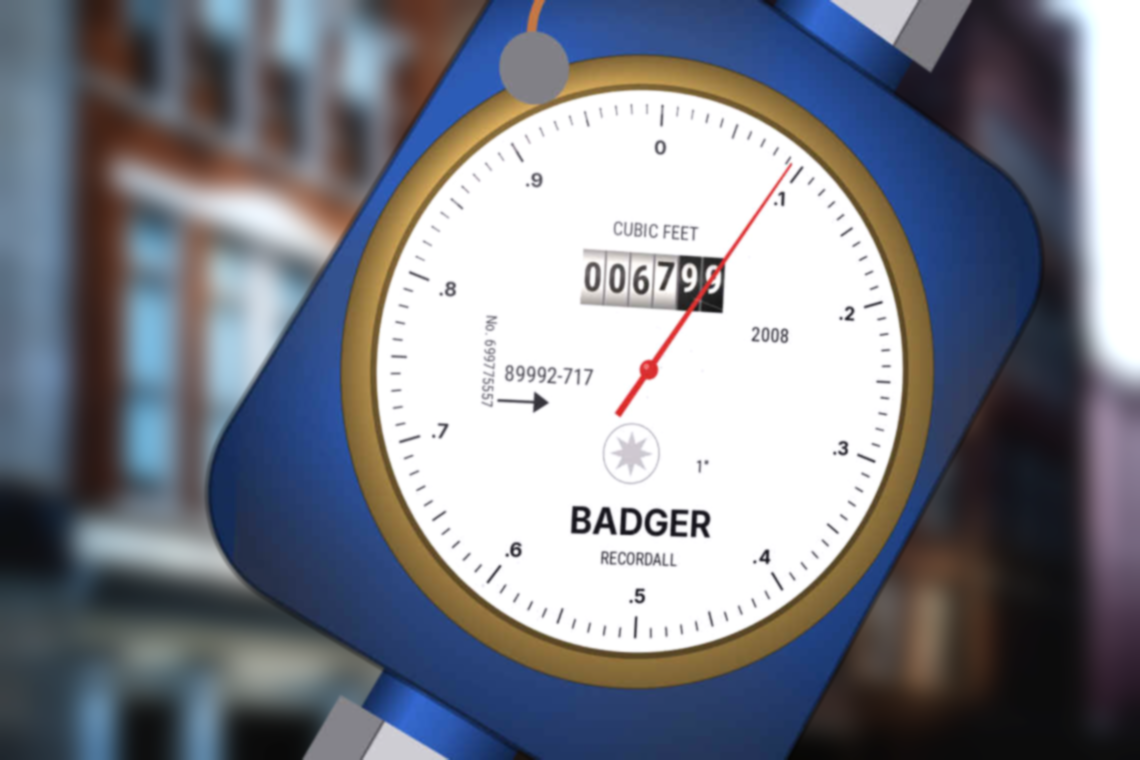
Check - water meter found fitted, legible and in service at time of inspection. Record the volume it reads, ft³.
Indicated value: 6799.09 ft³
